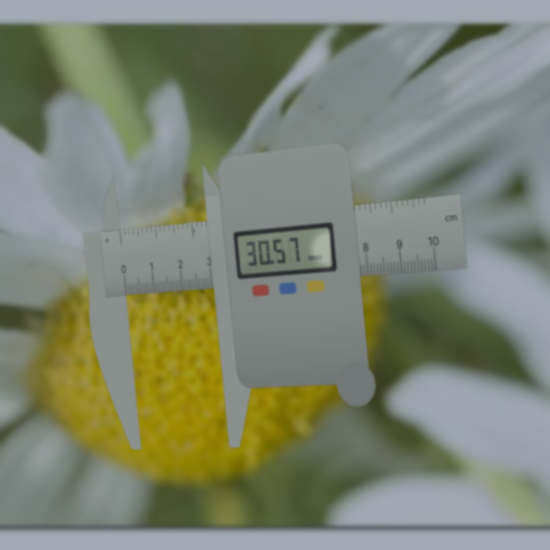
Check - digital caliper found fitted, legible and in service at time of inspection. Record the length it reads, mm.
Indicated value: 30.57 mm
